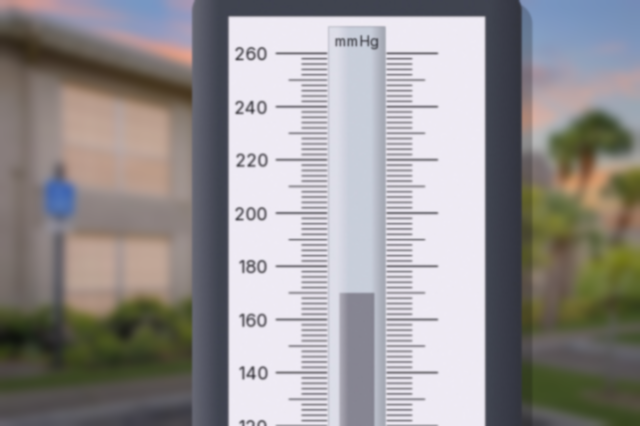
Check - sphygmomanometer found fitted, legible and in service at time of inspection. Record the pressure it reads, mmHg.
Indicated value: 170 mmHg
